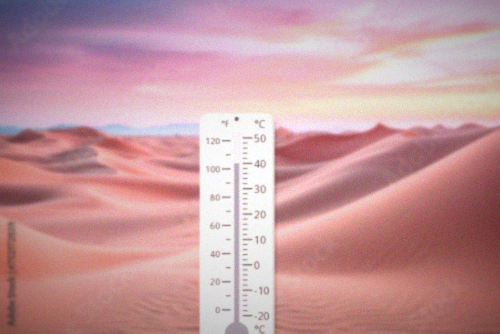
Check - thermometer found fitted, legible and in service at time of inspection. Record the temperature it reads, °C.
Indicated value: 40 °C
